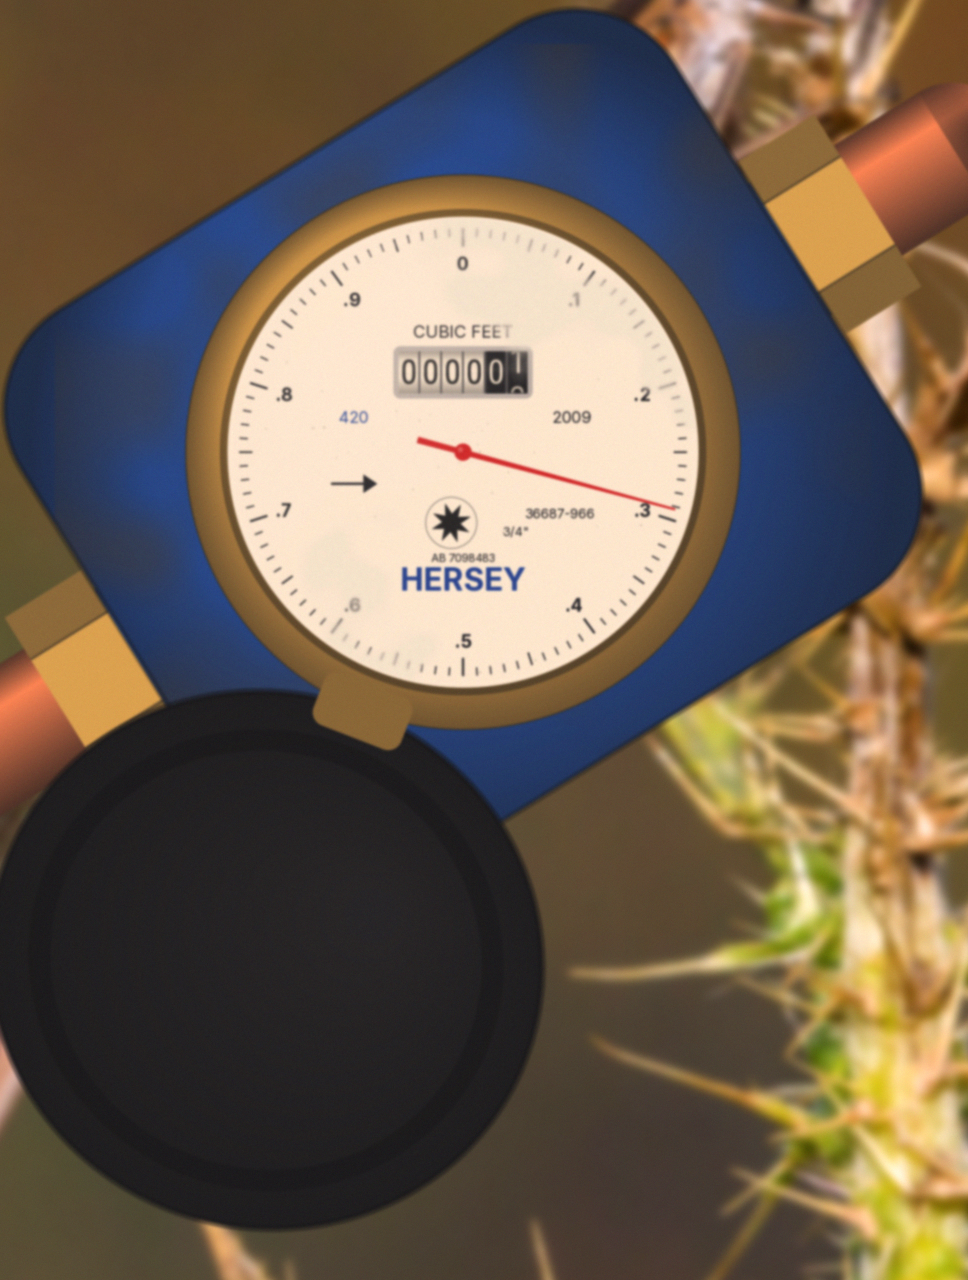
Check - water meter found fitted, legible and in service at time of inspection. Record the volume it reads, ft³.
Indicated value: 1.29 ft³
